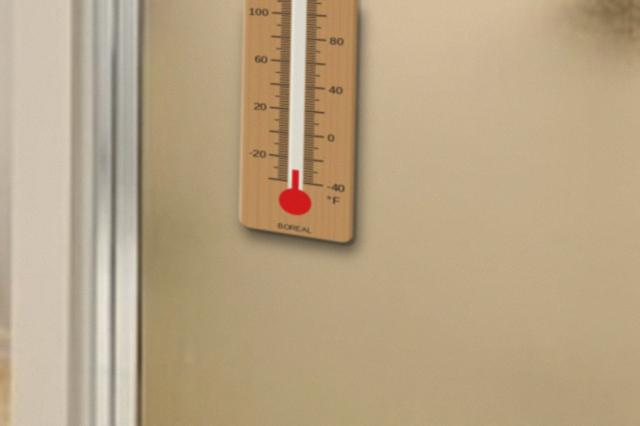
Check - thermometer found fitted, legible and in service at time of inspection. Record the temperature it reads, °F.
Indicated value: -30 °F
